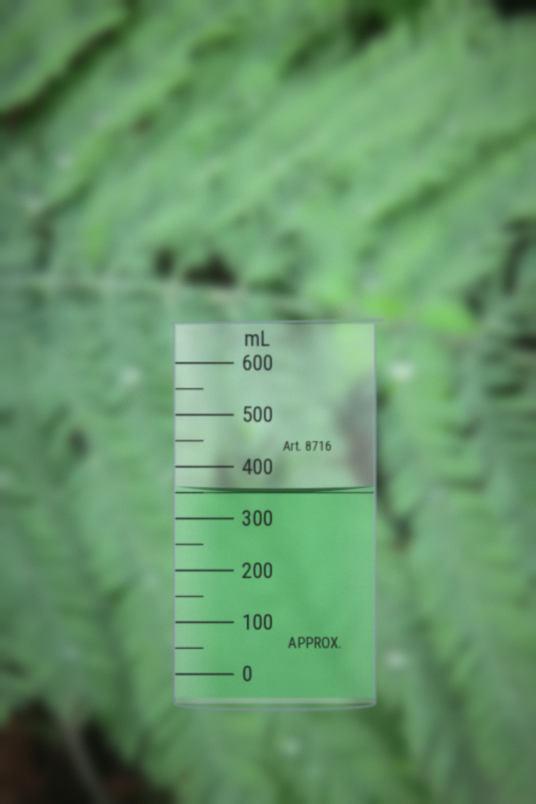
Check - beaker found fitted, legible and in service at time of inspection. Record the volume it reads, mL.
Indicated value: 350 mL
